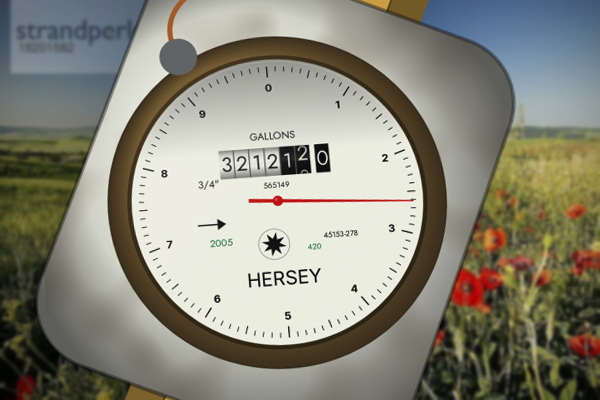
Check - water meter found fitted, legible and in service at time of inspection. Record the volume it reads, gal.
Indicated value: 3212122.6 gal
